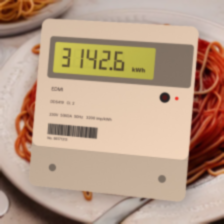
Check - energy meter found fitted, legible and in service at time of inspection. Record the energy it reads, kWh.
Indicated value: 3142.6 kWh
